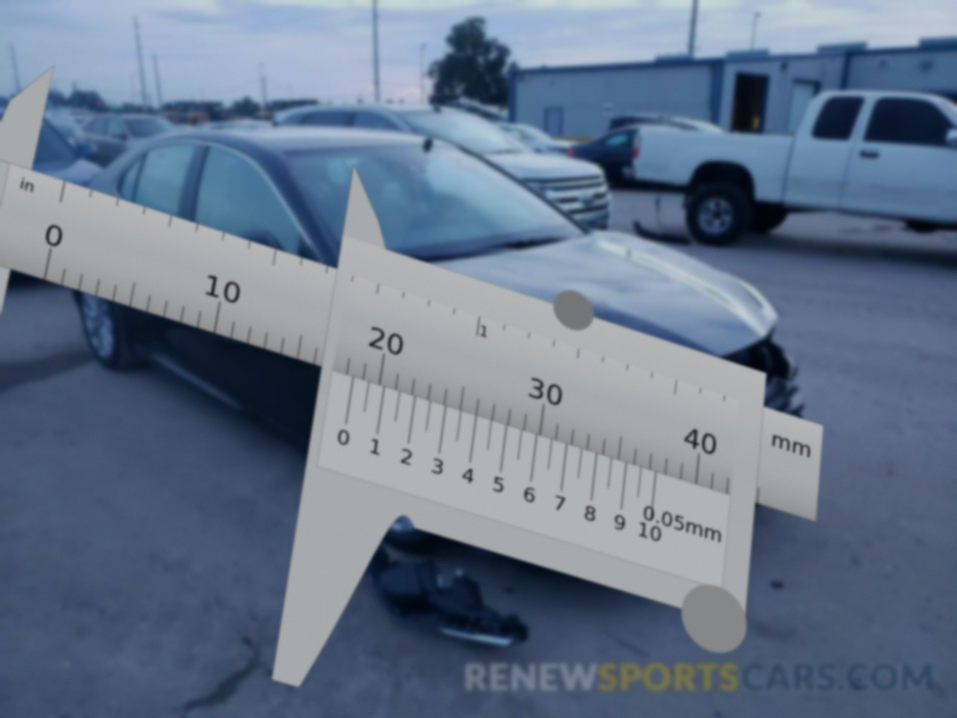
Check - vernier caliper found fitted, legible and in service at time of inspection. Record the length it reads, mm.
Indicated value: 18.4 mm
